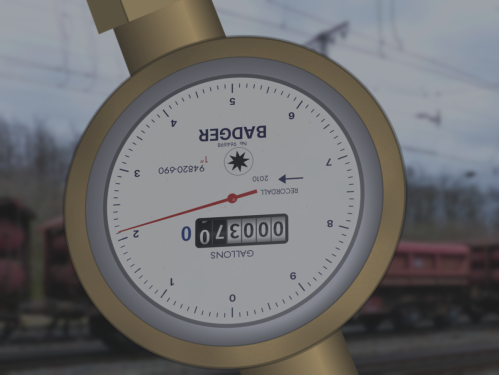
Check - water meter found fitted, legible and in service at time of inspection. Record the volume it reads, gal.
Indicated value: 3702.1 gal
